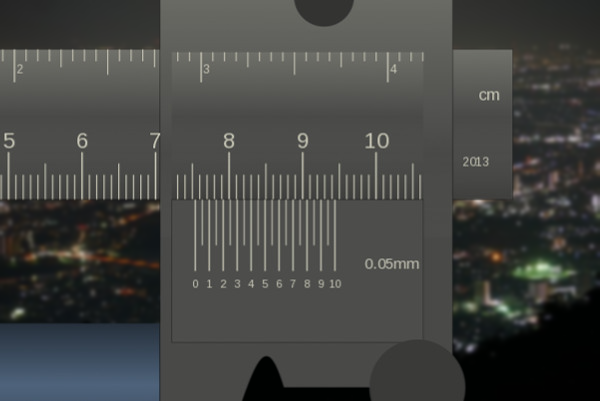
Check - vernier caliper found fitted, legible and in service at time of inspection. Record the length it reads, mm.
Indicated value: 75.4 mm
